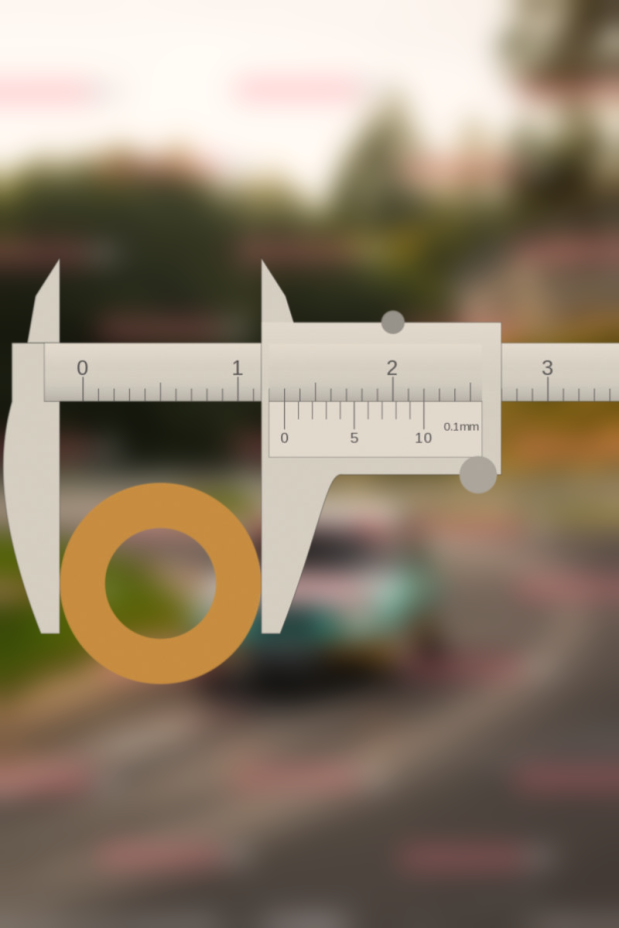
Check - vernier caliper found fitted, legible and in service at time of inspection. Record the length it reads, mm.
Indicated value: 13.0 mm
